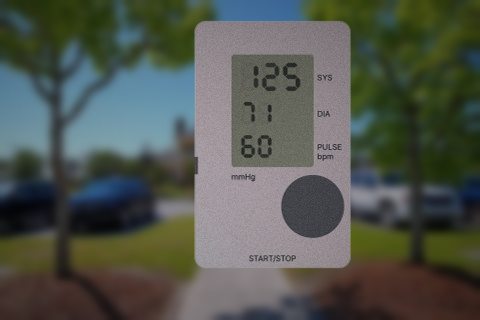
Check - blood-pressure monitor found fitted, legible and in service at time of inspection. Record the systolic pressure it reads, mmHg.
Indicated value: 125 mmHg
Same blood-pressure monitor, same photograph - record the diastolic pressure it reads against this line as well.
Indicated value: 71 mmHg
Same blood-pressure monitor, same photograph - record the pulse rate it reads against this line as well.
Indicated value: 60 bpm
